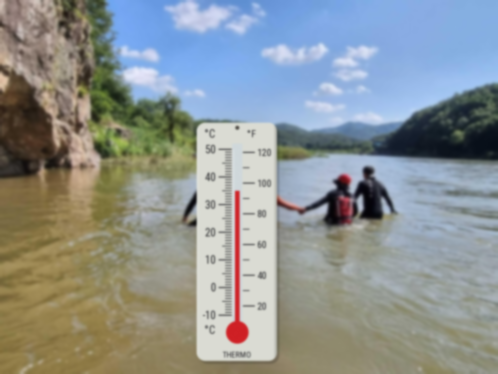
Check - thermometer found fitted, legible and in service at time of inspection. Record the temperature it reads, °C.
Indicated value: 35 °C
